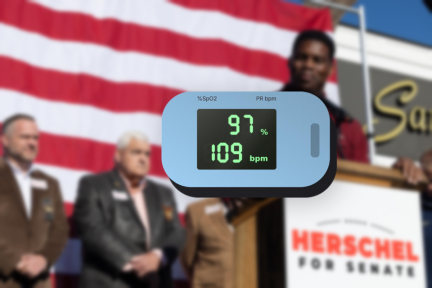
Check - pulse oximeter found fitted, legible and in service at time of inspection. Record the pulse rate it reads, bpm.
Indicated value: 109 bpm
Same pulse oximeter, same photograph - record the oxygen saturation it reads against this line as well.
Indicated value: 97 %
